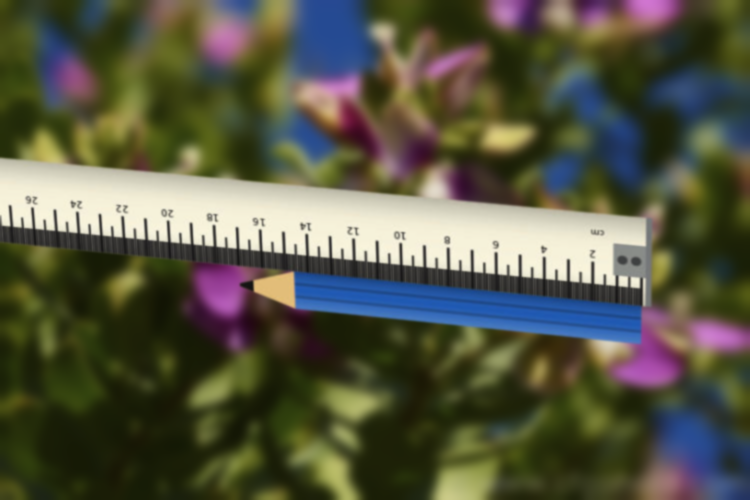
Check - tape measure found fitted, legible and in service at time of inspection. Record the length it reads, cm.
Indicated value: 17 cm
